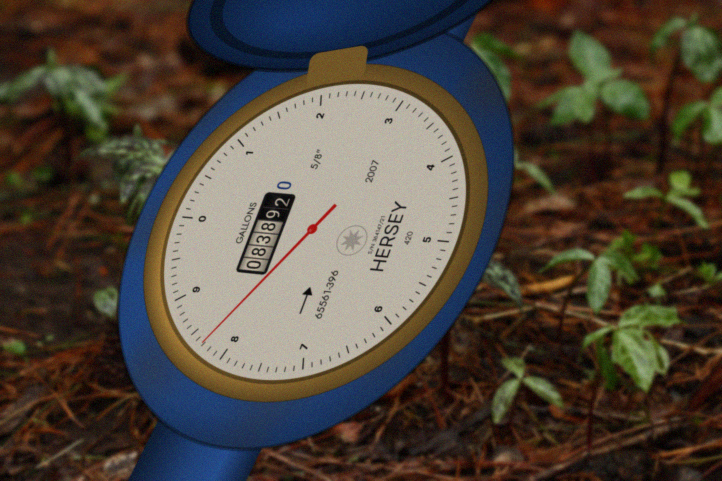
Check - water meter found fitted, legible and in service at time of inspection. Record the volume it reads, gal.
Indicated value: 838918.3 gal
